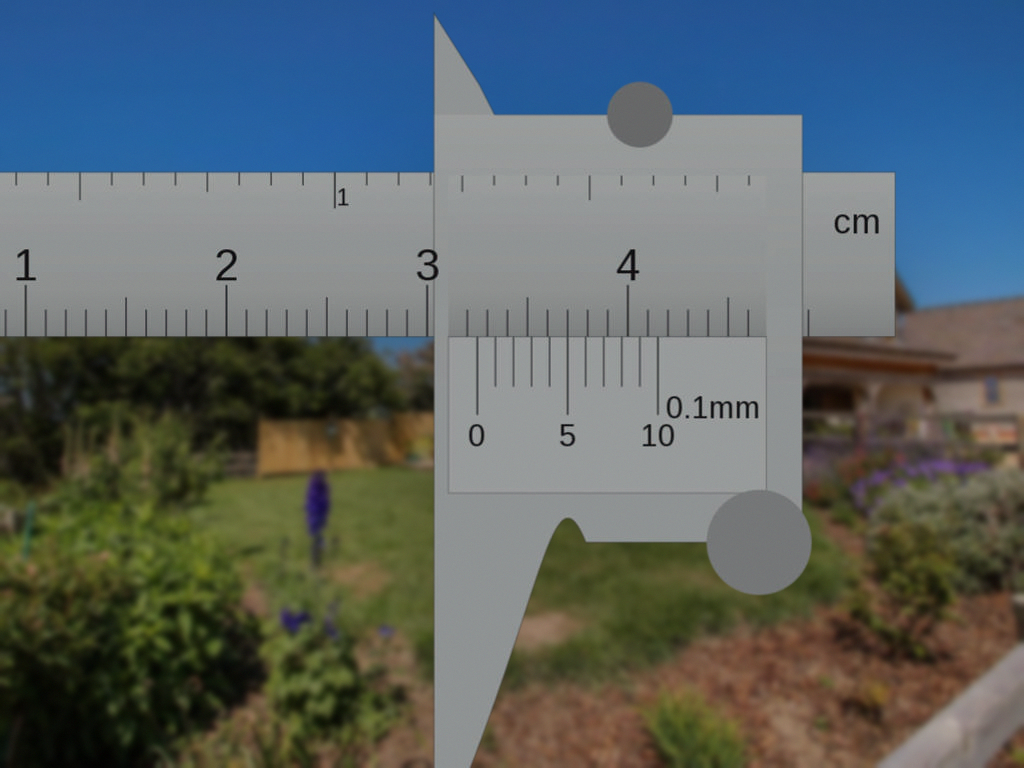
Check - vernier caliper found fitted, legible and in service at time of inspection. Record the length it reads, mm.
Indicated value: 32.5 mm
